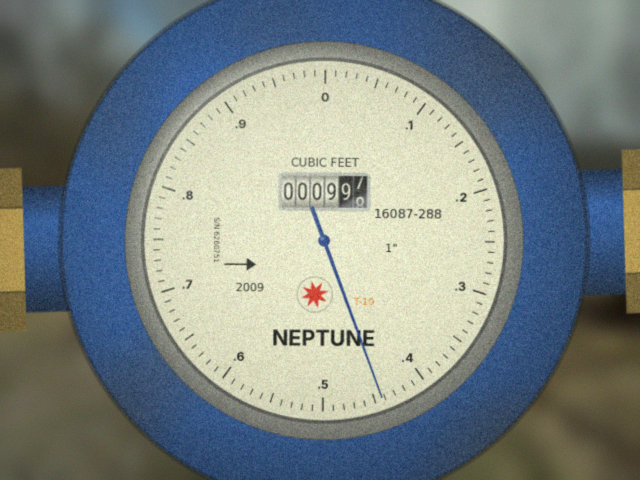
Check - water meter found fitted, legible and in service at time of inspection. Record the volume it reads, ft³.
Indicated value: 997.44 ft³
